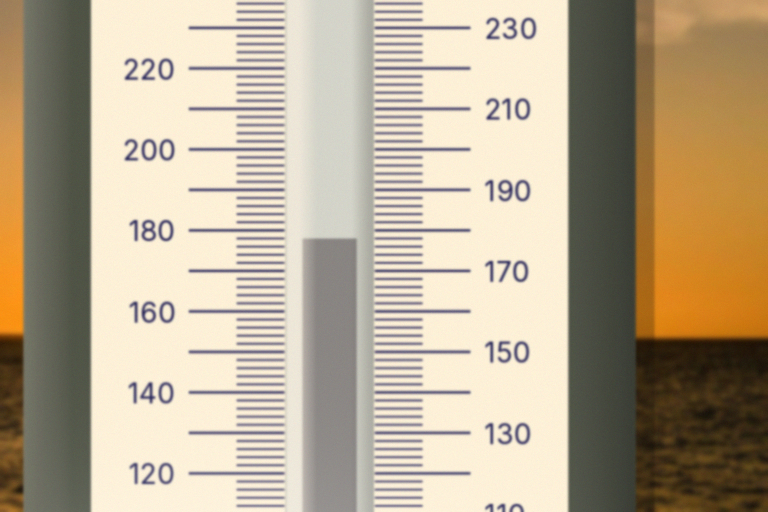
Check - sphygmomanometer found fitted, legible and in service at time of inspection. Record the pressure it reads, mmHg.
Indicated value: 178 mmHg
